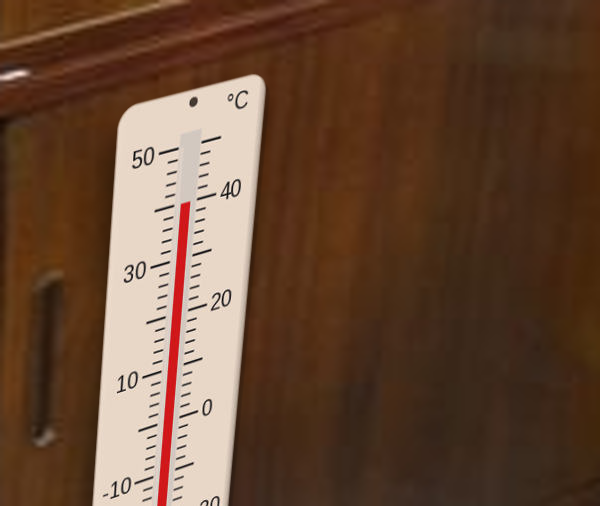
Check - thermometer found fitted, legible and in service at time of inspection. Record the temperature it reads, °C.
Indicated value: 40 °C
